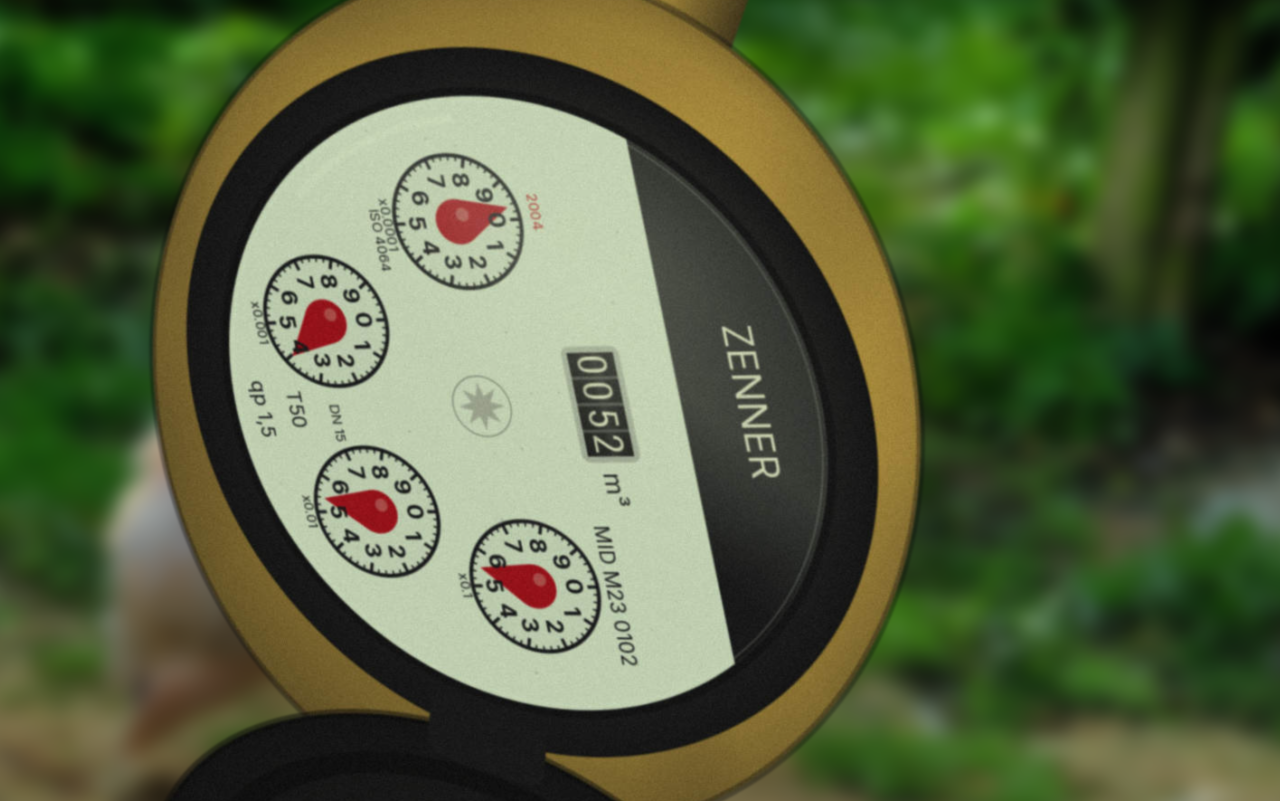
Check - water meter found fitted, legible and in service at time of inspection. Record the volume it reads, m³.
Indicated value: 52.5539 m³
